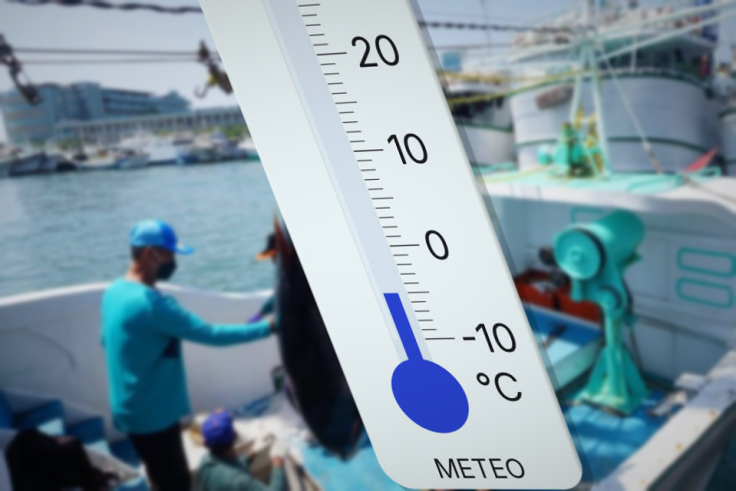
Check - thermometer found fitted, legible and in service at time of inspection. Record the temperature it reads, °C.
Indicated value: -5 °C
